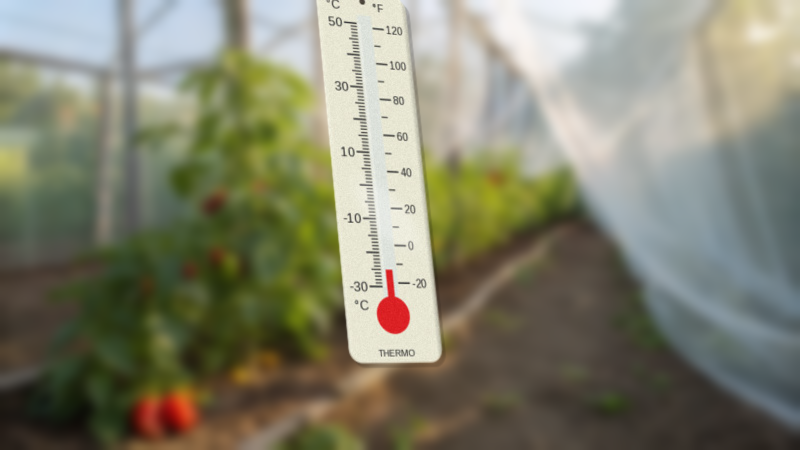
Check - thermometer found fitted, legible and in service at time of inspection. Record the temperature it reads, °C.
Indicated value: -25 °C
